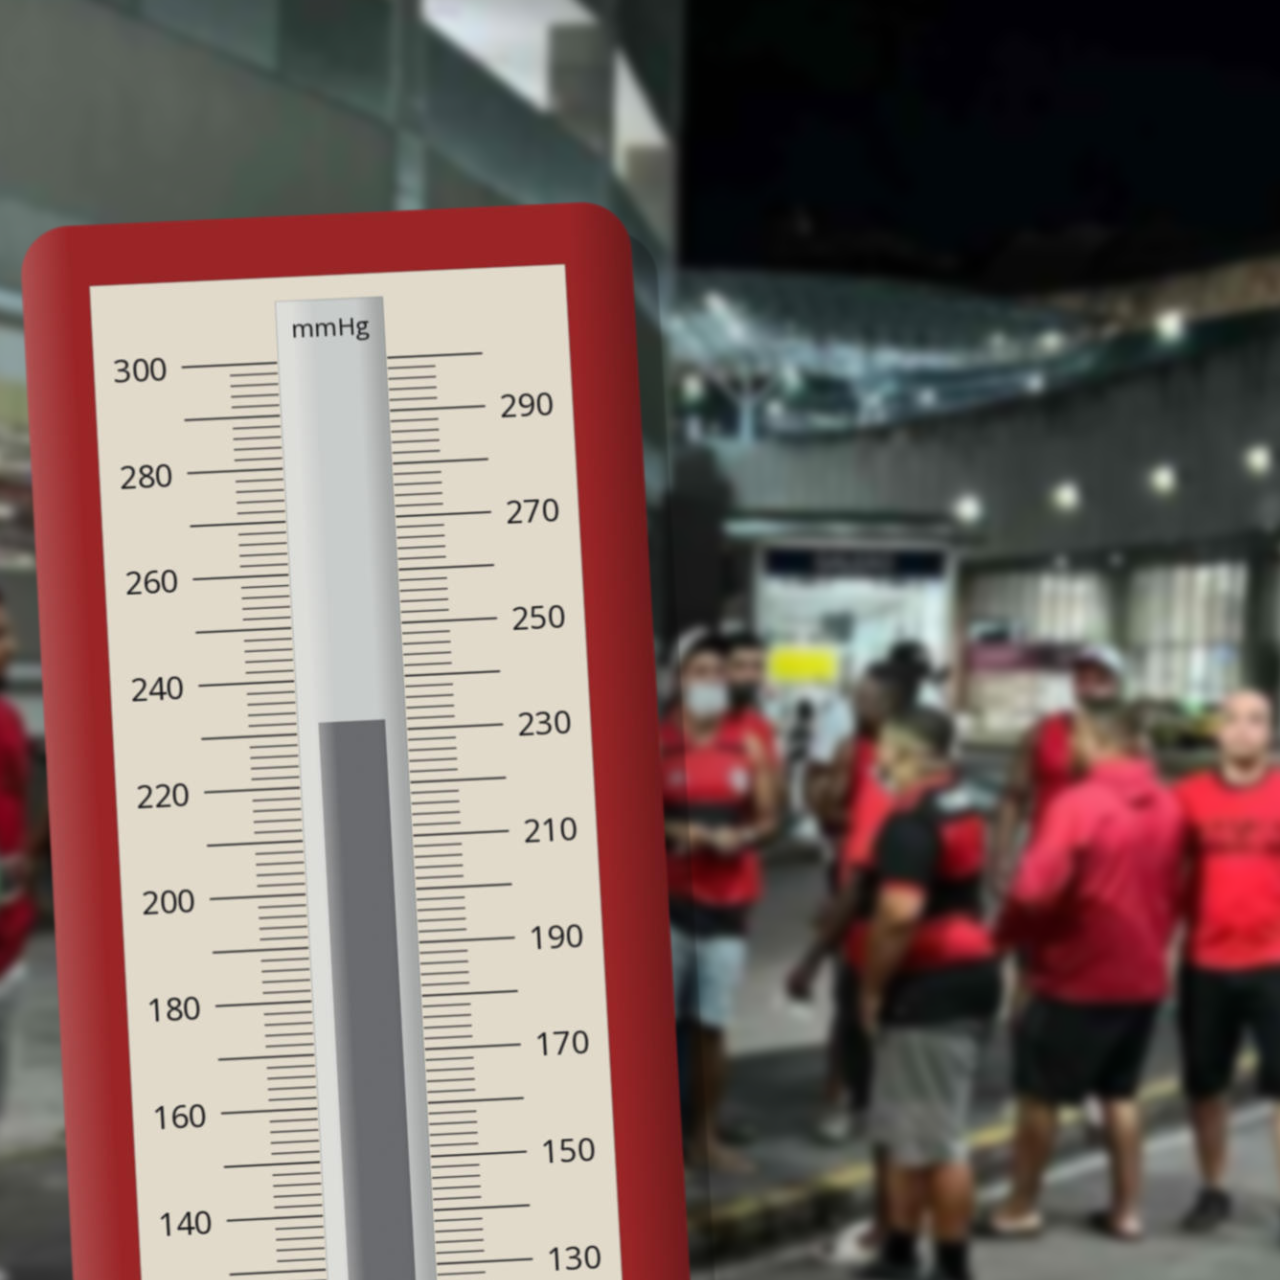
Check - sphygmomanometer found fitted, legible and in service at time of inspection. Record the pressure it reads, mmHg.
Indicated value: 232 mmHg
